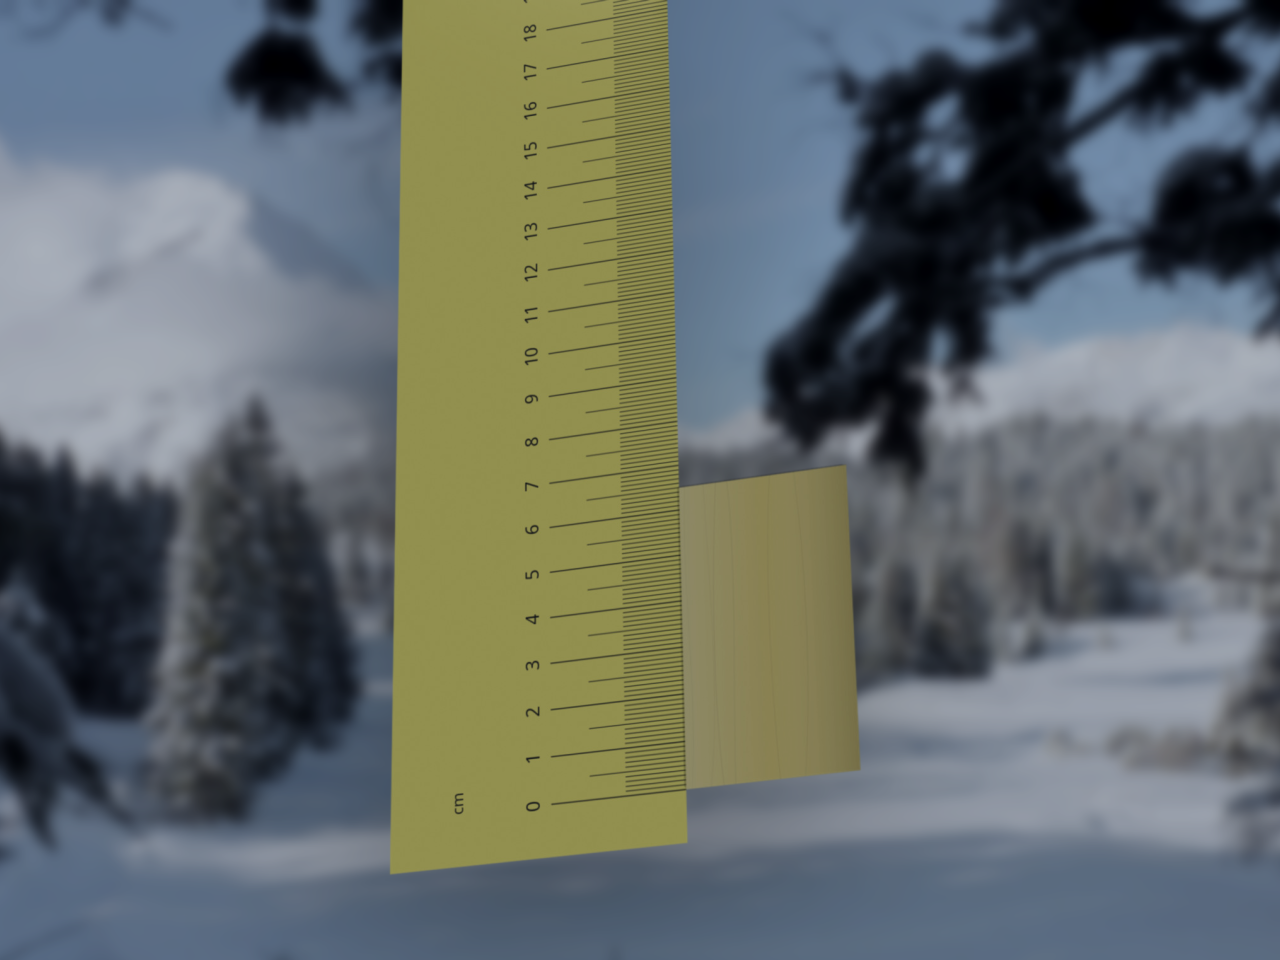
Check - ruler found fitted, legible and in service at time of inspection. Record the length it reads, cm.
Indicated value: 6.5 cm
